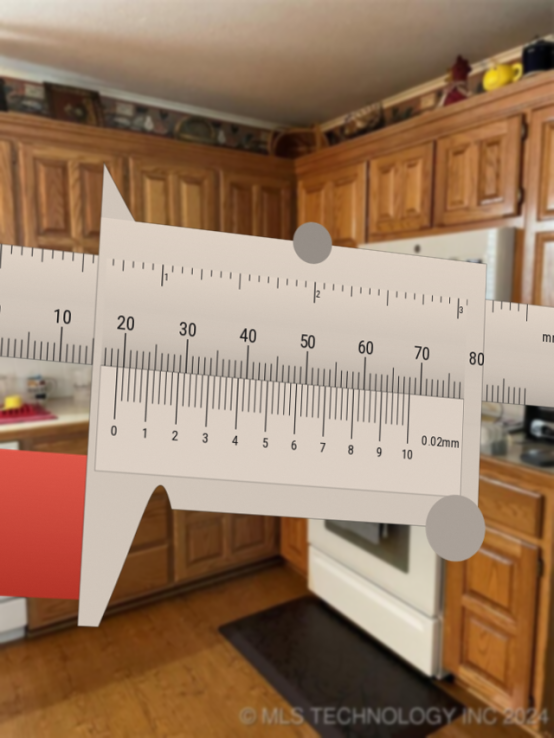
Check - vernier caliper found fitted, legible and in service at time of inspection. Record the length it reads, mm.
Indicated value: 19.0 mm
